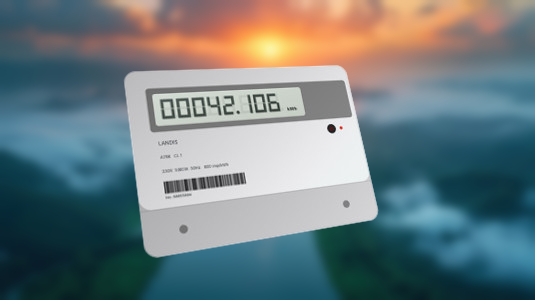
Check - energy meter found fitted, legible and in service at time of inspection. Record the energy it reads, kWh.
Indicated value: 42.106 kWh
